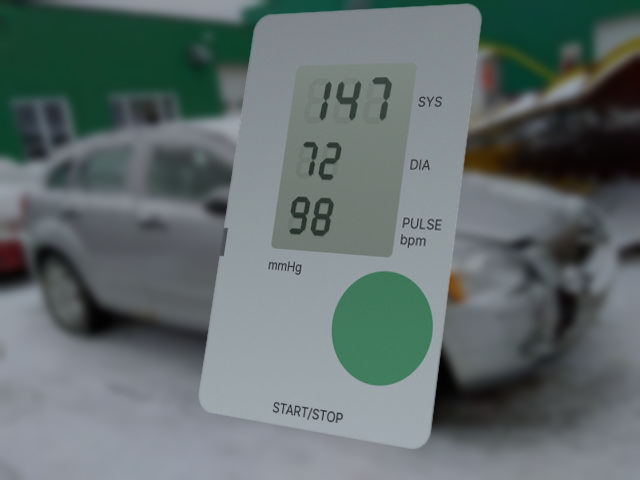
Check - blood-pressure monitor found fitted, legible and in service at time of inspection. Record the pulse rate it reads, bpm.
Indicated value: 98 bpm
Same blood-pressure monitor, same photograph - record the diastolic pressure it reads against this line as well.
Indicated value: 72 mmHg
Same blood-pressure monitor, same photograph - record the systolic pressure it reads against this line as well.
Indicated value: 147 mmHg
